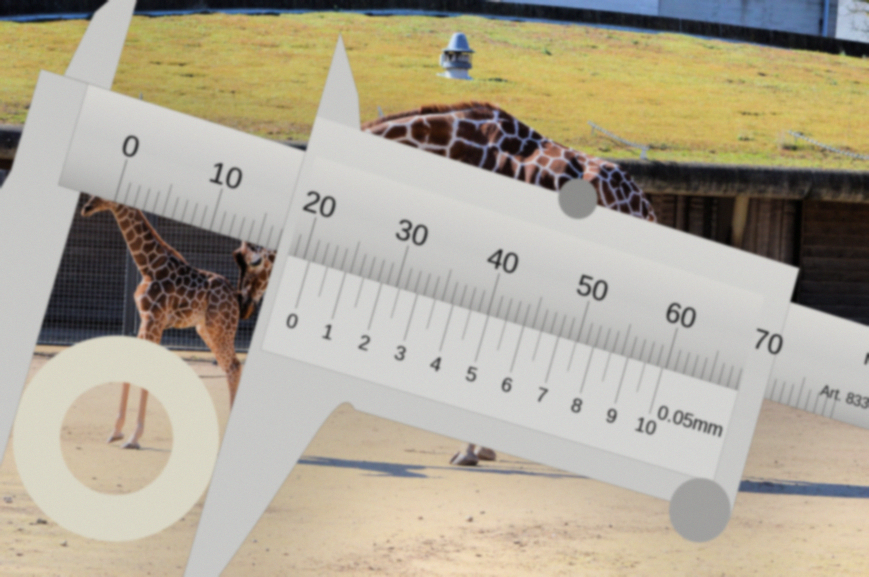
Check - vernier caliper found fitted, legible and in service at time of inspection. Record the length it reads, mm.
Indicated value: 20.6 mm
